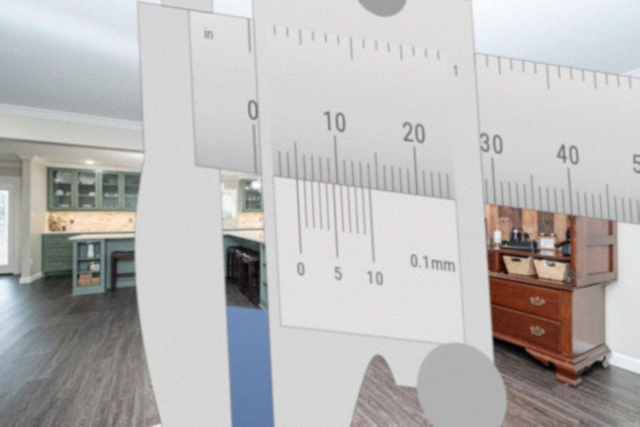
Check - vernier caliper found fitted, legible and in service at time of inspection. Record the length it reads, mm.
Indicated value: 5.0 mm
